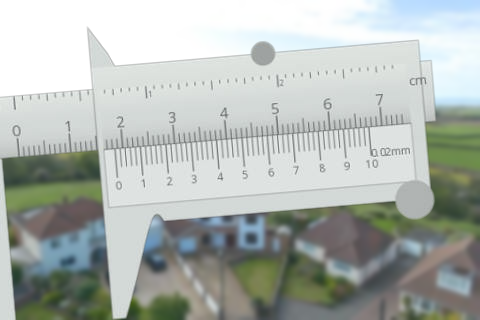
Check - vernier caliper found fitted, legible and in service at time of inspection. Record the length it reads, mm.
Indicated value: 18.5 mm
